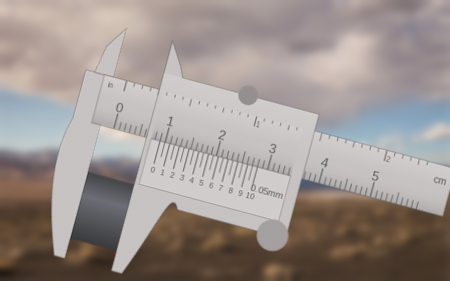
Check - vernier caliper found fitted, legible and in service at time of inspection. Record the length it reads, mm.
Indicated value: 9.0 mm
